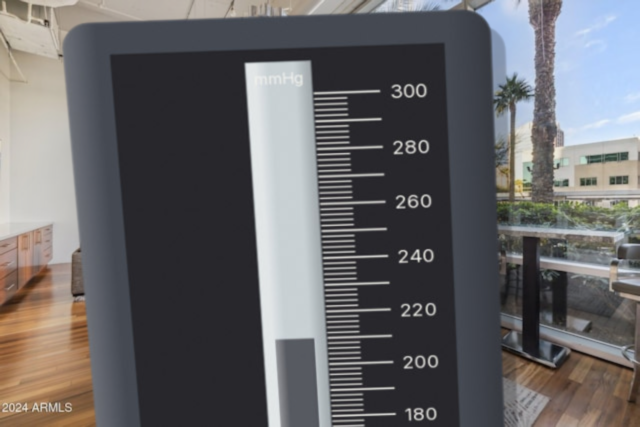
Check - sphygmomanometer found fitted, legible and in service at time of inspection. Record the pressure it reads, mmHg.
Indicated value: 210 mmHg
